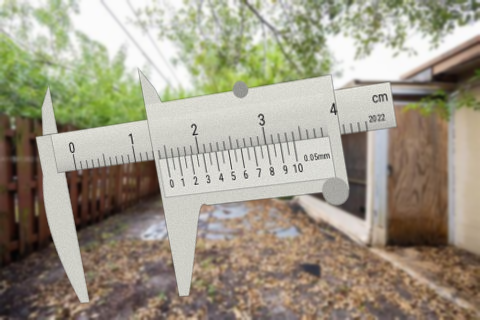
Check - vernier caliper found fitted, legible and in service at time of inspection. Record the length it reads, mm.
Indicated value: 15.0 mm
